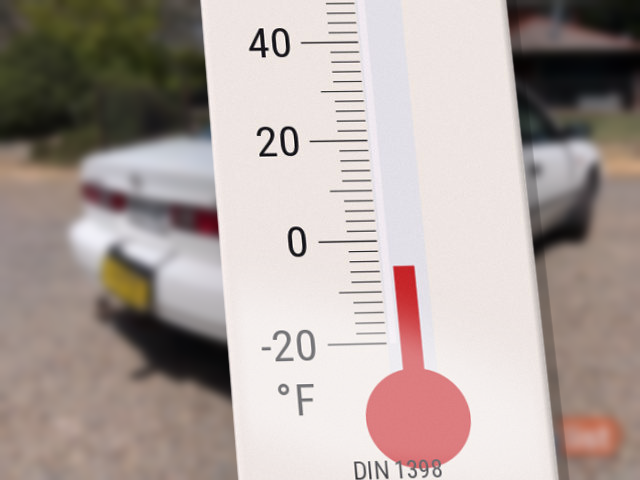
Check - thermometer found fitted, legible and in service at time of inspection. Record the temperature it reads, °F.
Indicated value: -5 °F
